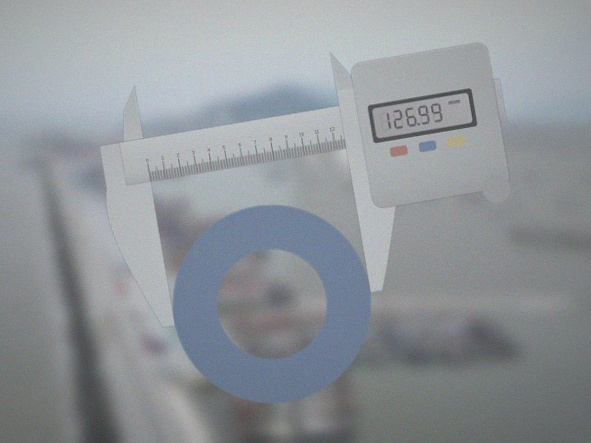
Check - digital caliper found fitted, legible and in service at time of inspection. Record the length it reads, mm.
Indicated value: 126.99 mm
